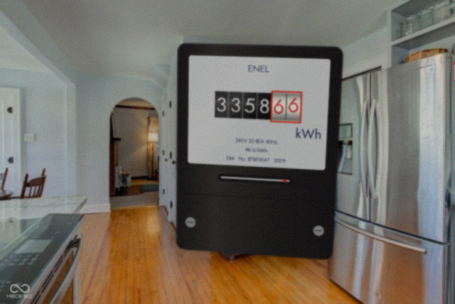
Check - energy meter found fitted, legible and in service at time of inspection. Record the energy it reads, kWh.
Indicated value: 3358.66 kWh
